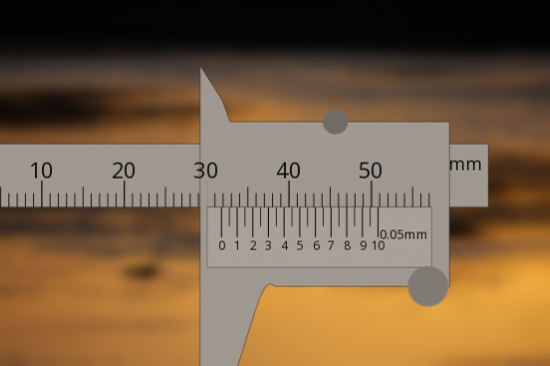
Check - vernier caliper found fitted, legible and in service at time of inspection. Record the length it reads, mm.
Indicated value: 31.8 mm
